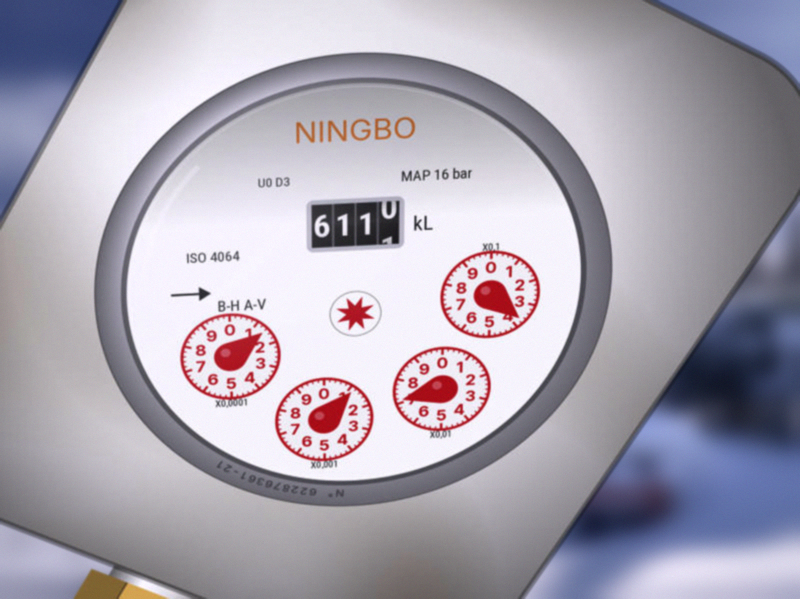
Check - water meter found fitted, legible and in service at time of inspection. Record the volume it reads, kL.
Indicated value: 6110.3711 kL
